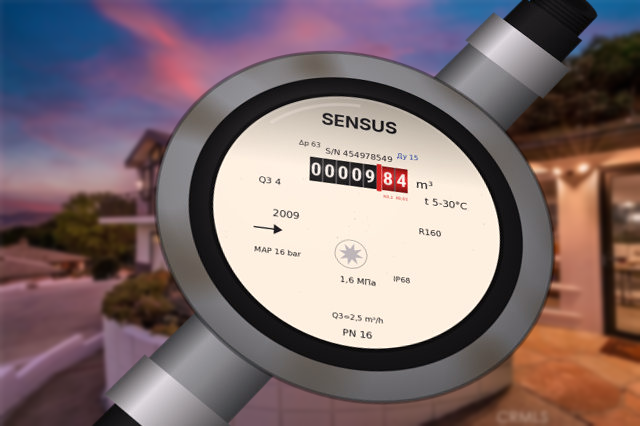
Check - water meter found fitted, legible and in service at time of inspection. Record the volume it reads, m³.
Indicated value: 9.84 m³
